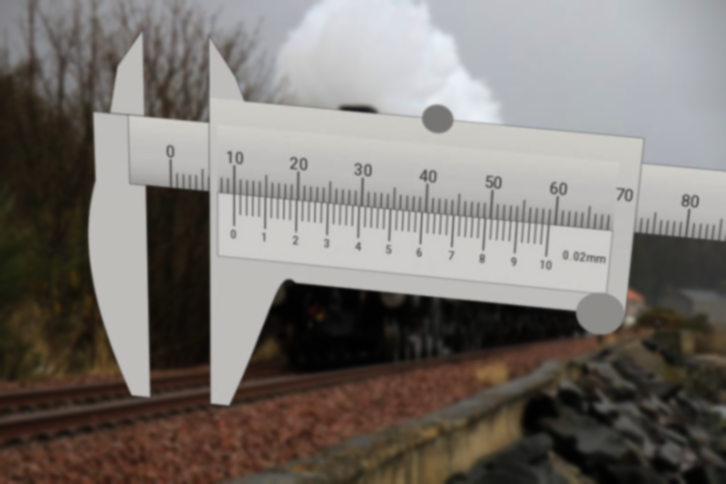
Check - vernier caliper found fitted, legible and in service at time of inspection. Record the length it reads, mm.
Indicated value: 10.0 mm
